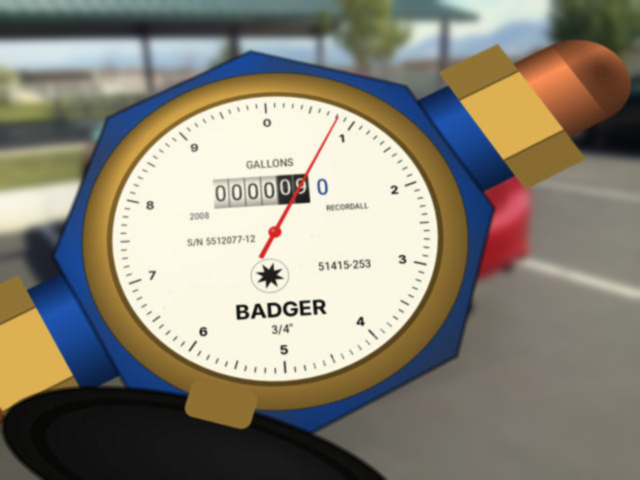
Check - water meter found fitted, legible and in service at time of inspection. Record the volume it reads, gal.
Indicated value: 90.8 gal
